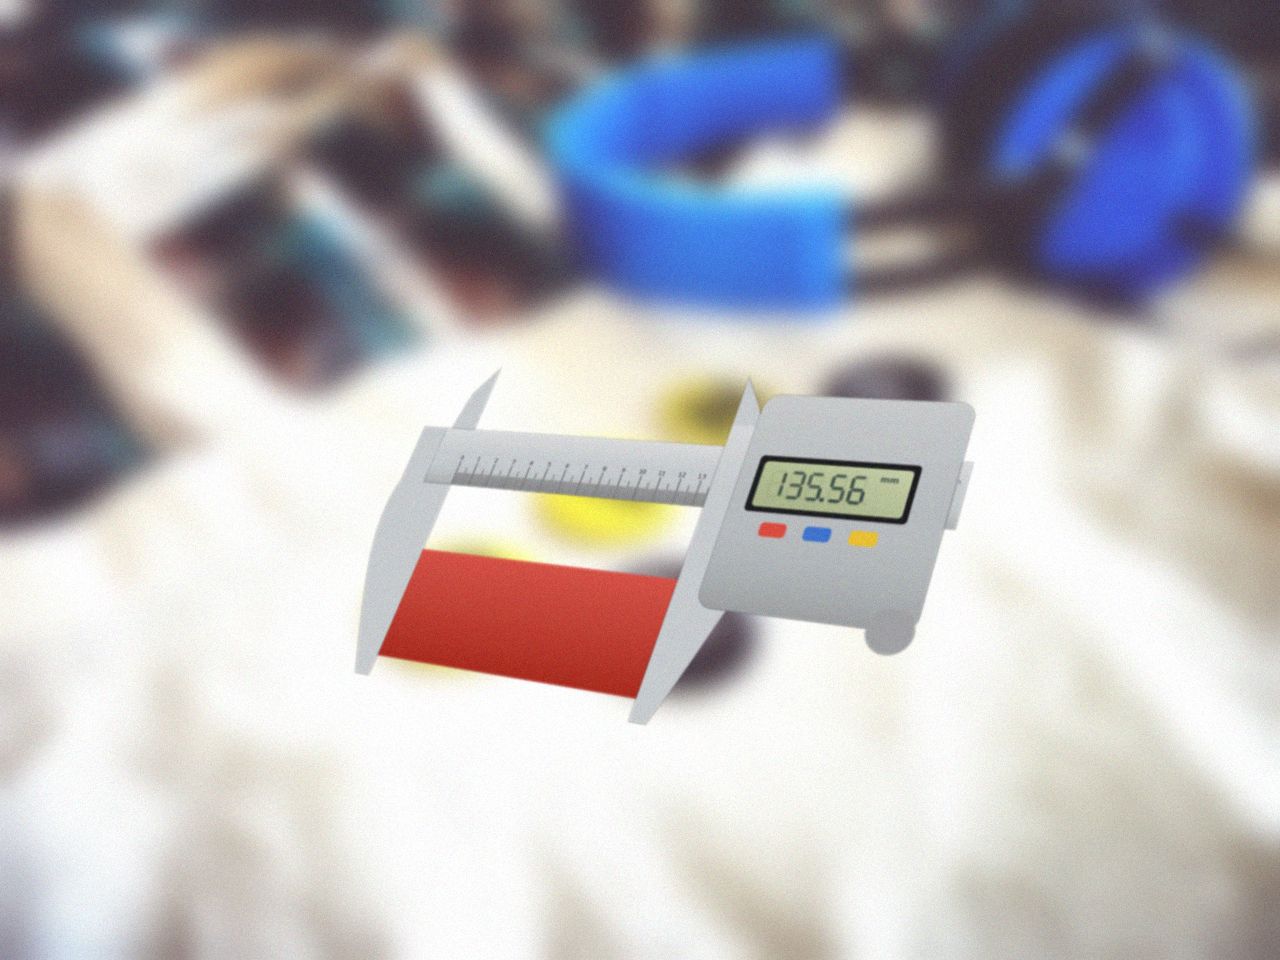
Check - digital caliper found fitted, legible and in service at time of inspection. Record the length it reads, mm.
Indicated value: 135.56 mm
